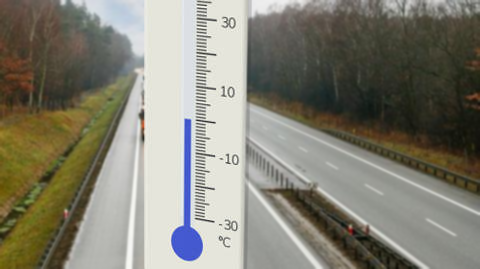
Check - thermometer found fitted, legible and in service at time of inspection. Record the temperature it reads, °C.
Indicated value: 0 °C
